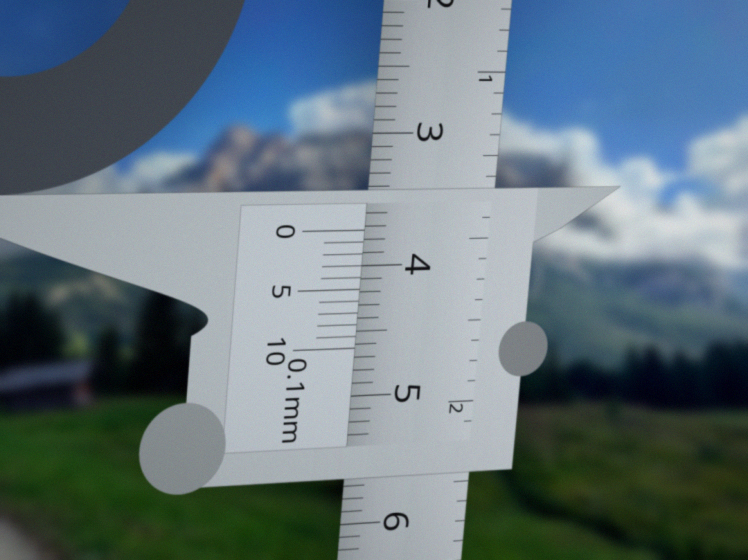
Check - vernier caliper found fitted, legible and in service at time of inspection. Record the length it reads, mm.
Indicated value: 37.3 mm
